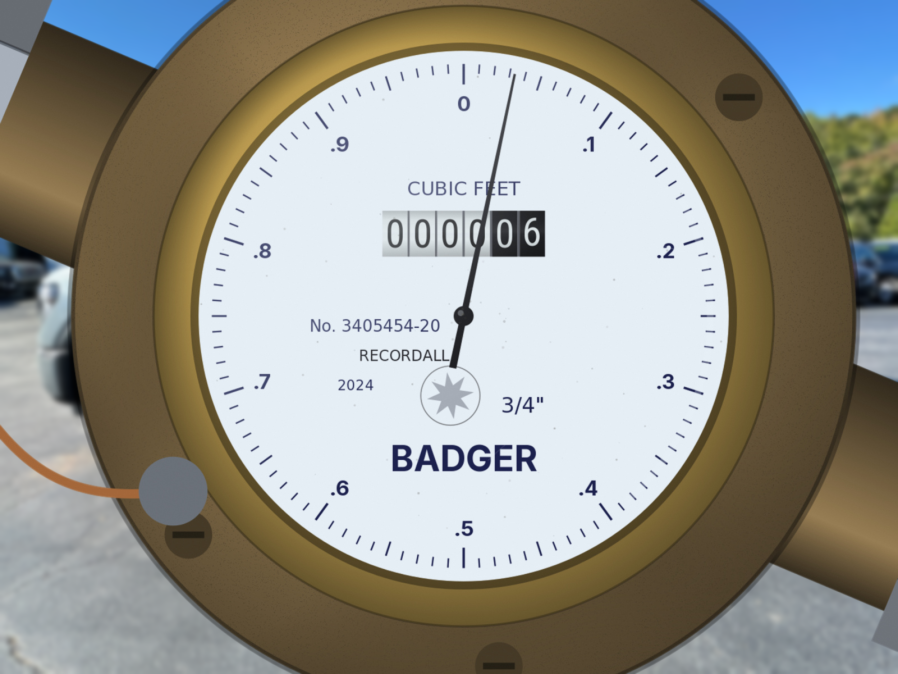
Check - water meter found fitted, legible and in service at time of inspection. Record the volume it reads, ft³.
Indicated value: 6.03 ft³
